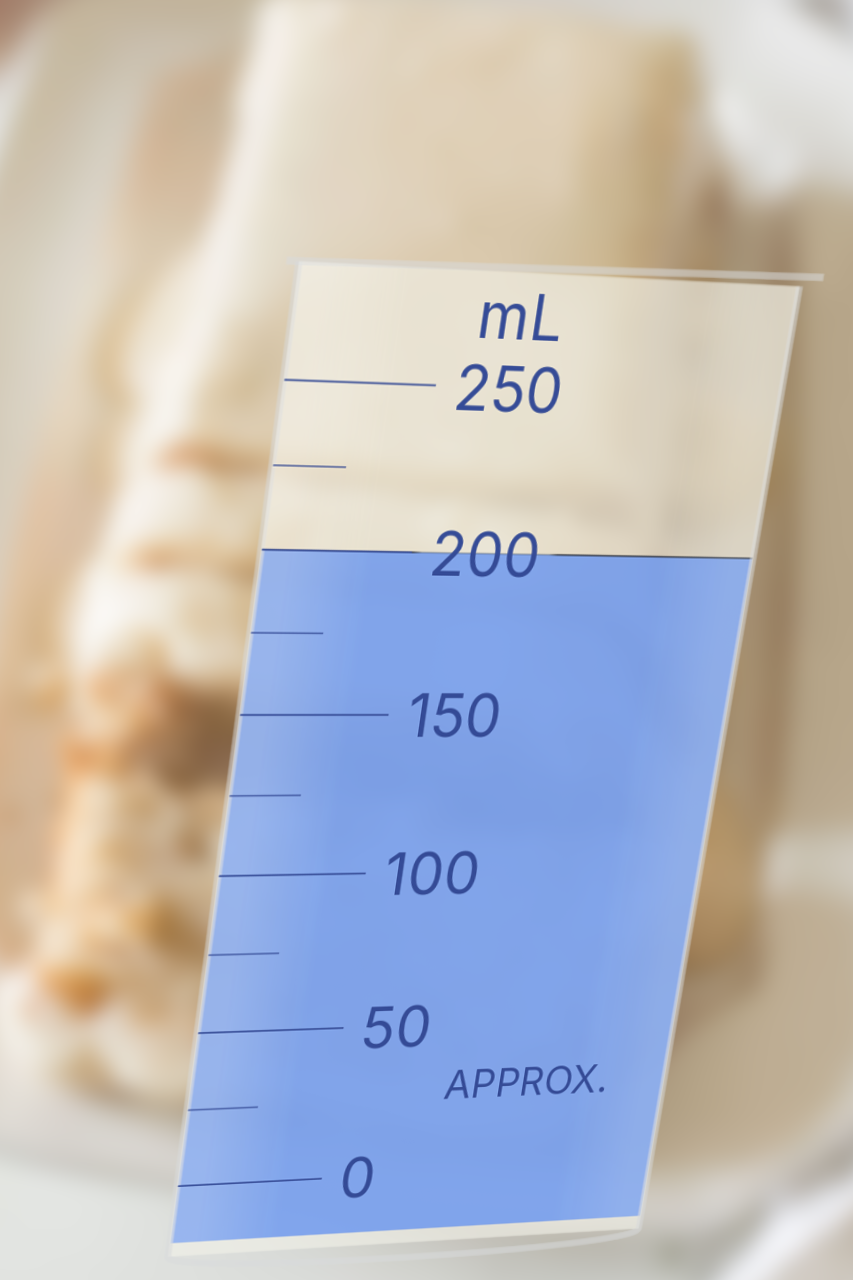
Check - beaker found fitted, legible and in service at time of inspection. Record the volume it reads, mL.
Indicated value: 200 mL
